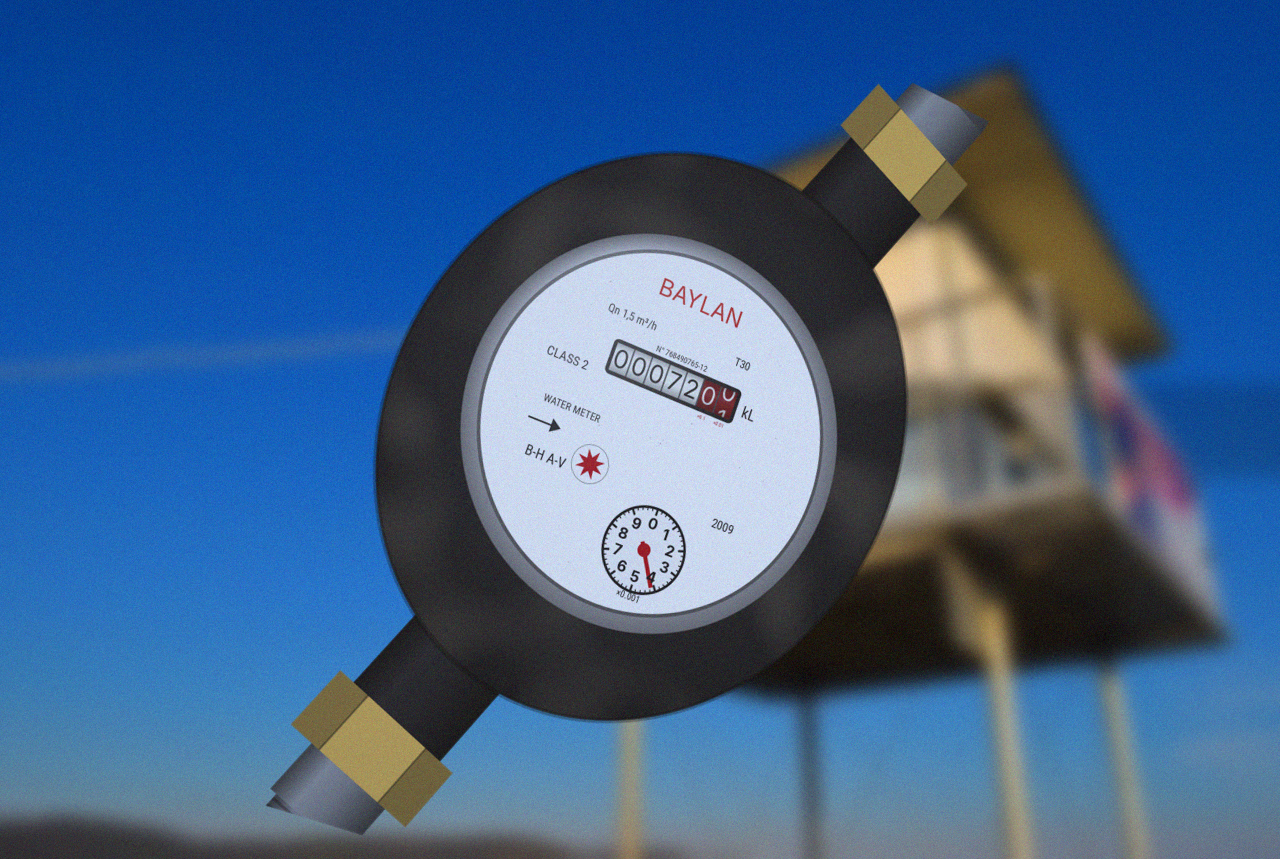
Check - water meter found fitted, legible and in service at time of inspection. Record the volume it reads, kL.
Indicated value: 72.004 kL
